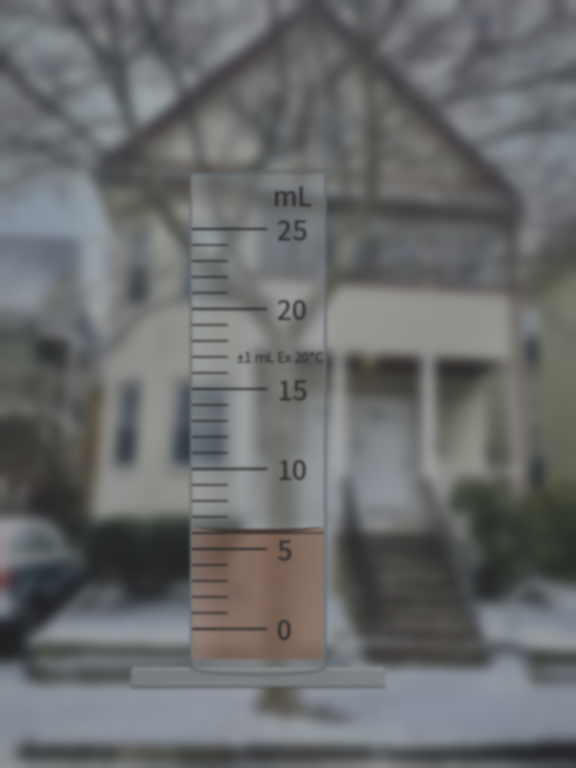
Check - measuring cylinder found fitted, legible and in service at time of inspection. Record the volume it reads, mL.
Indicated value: 6 mL
